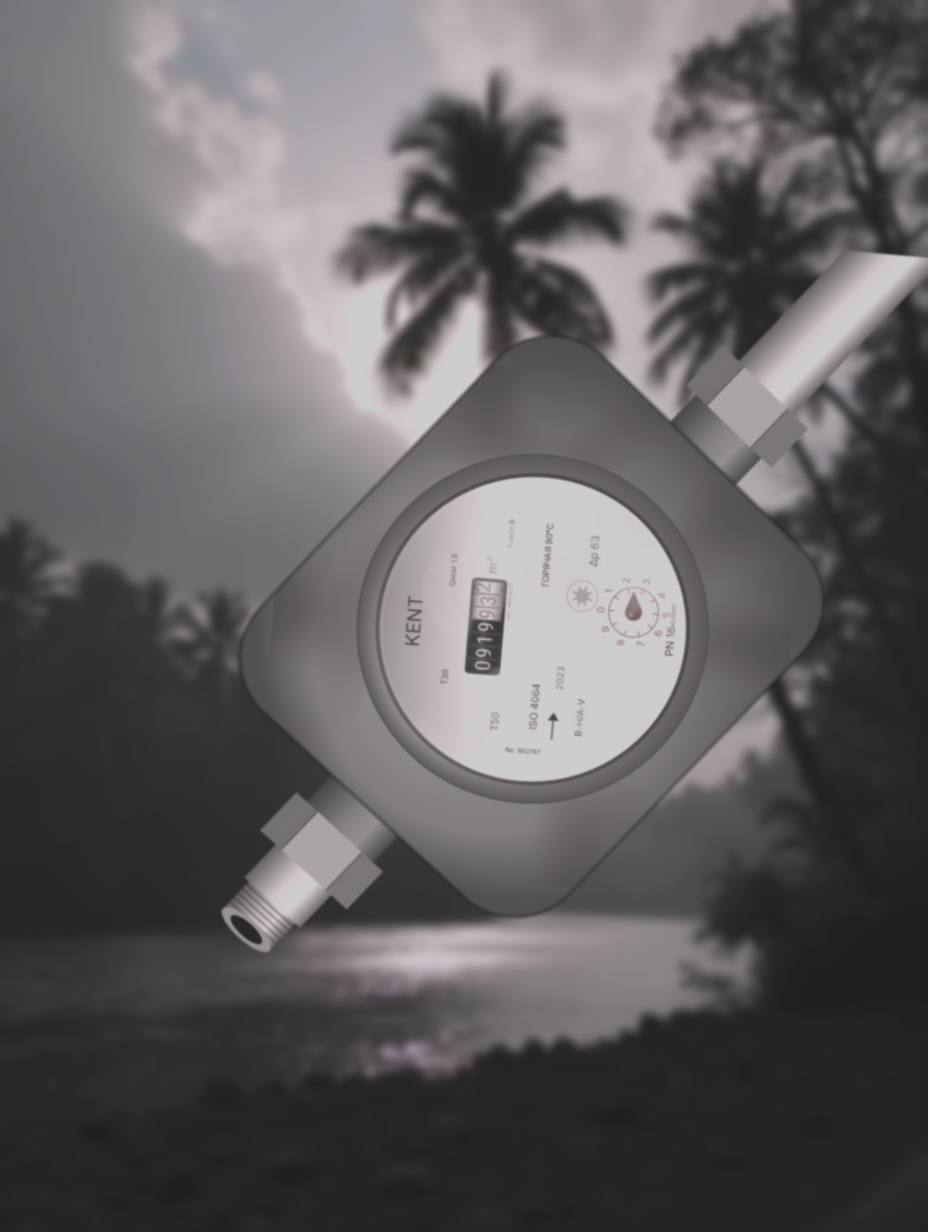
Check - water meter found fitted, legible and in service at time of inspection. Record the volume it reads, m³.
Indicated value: 919.9322 m³
